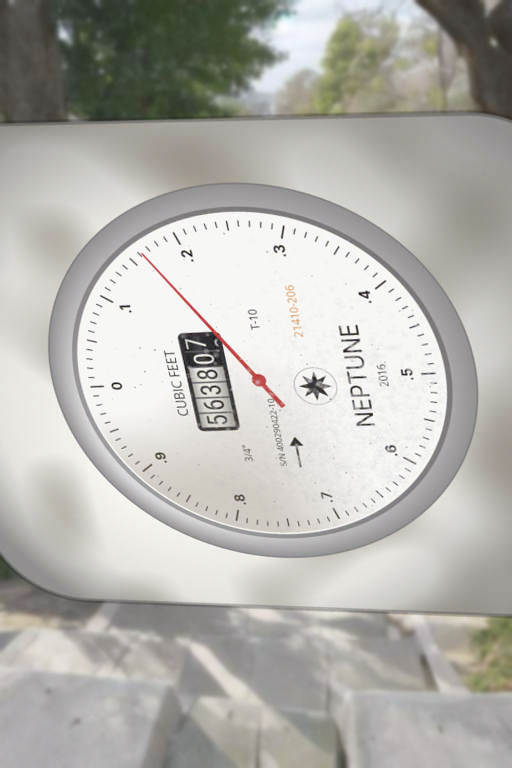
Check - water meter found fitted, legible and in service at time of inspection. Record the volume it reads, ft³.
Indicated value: 563807.16 ft³
